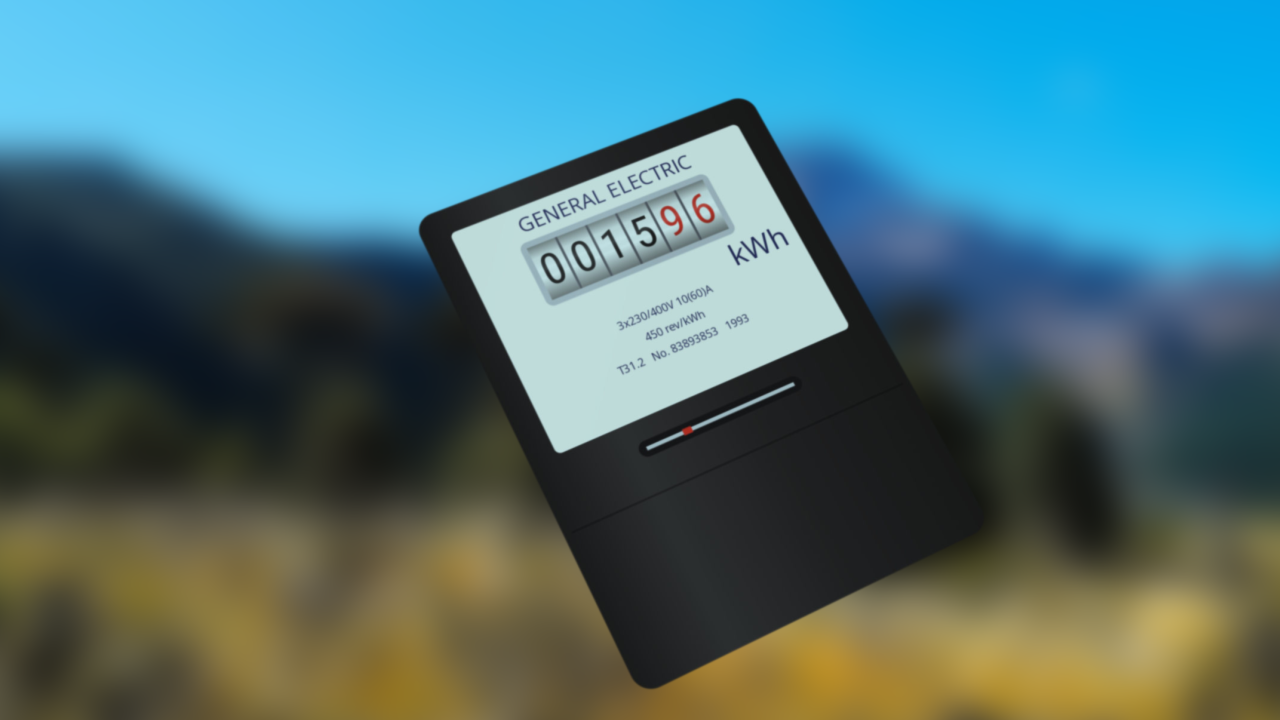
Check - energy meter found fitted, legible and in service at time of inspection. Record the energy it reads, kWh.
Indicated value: 15.96 kWh
